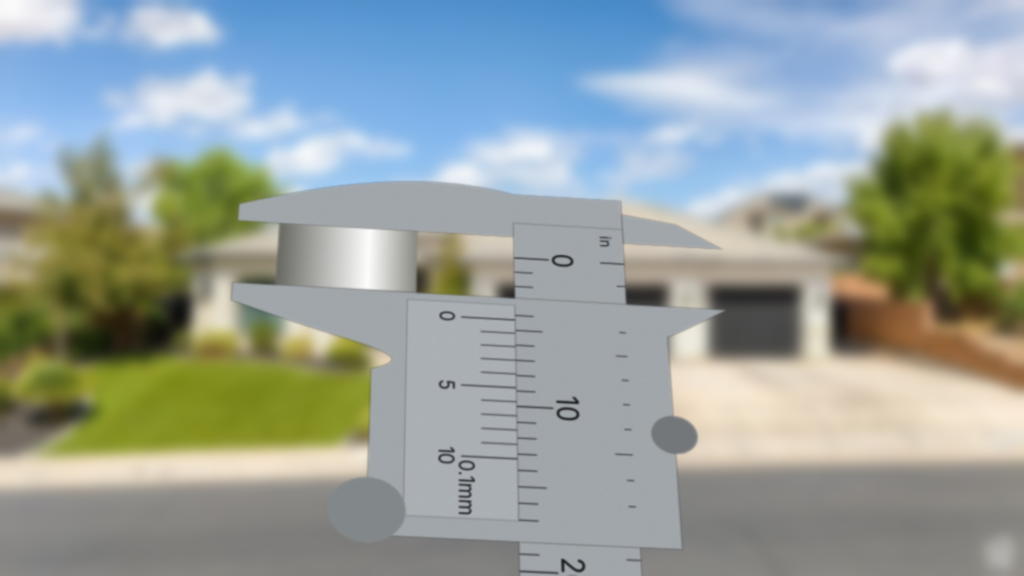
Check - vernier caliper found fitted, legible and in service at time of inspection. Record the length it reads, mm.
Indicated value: 4.3 mm
